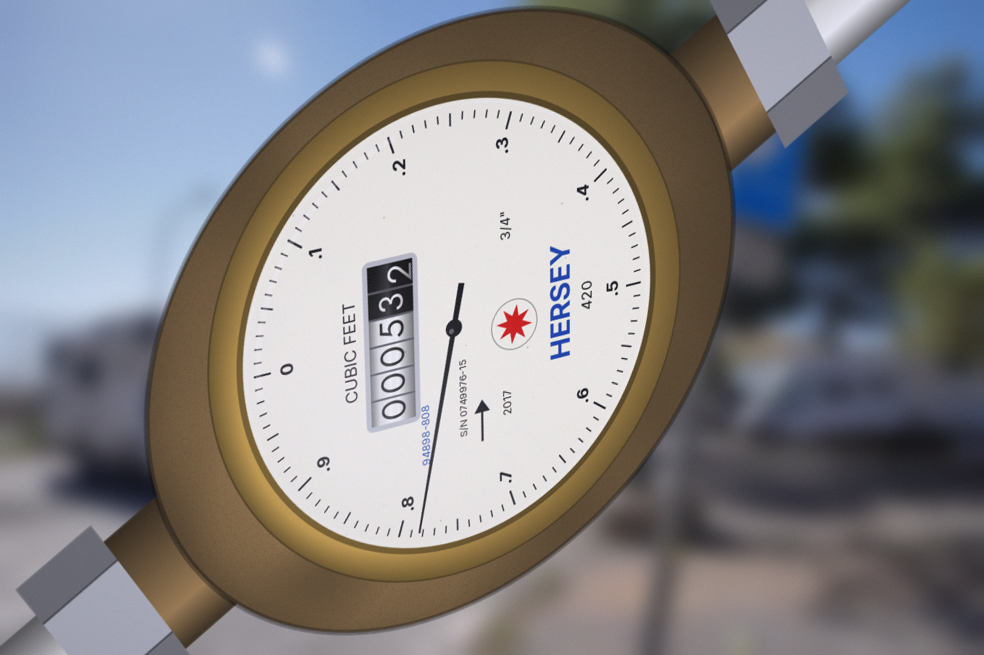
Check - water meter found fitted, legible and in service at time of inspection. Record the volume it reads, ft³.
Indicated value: 531.78 ft³
